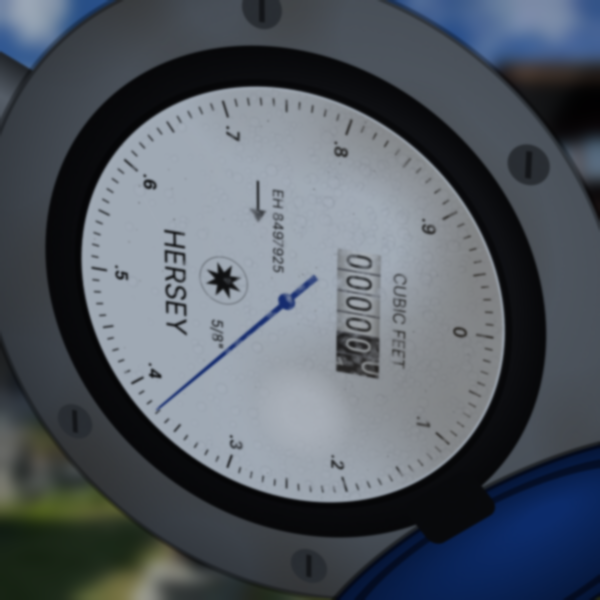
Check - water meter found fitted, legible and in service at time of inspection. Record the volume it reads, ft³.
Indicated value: 0.37 ft³
